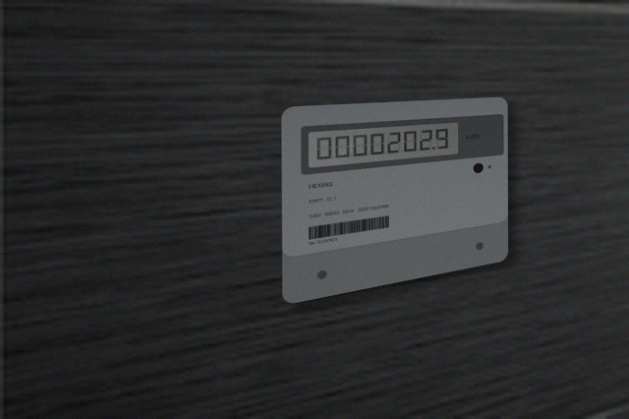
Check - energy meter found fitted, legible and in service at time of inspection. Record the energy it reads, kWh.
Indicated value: 202.9 kWh
